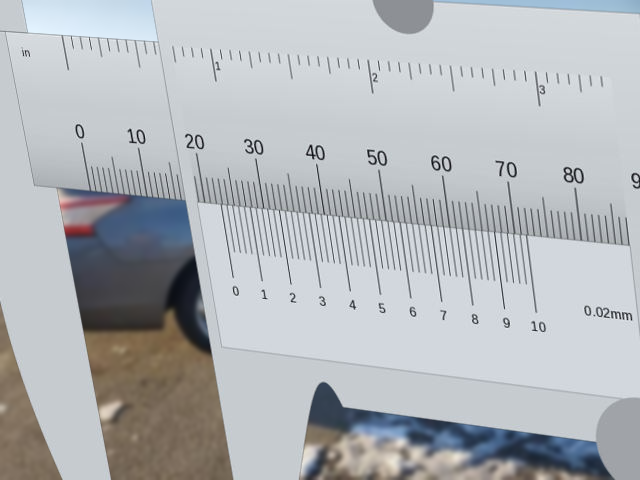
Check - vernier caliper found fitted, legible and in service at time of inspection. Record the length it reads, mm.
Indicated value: 22.8 mm
